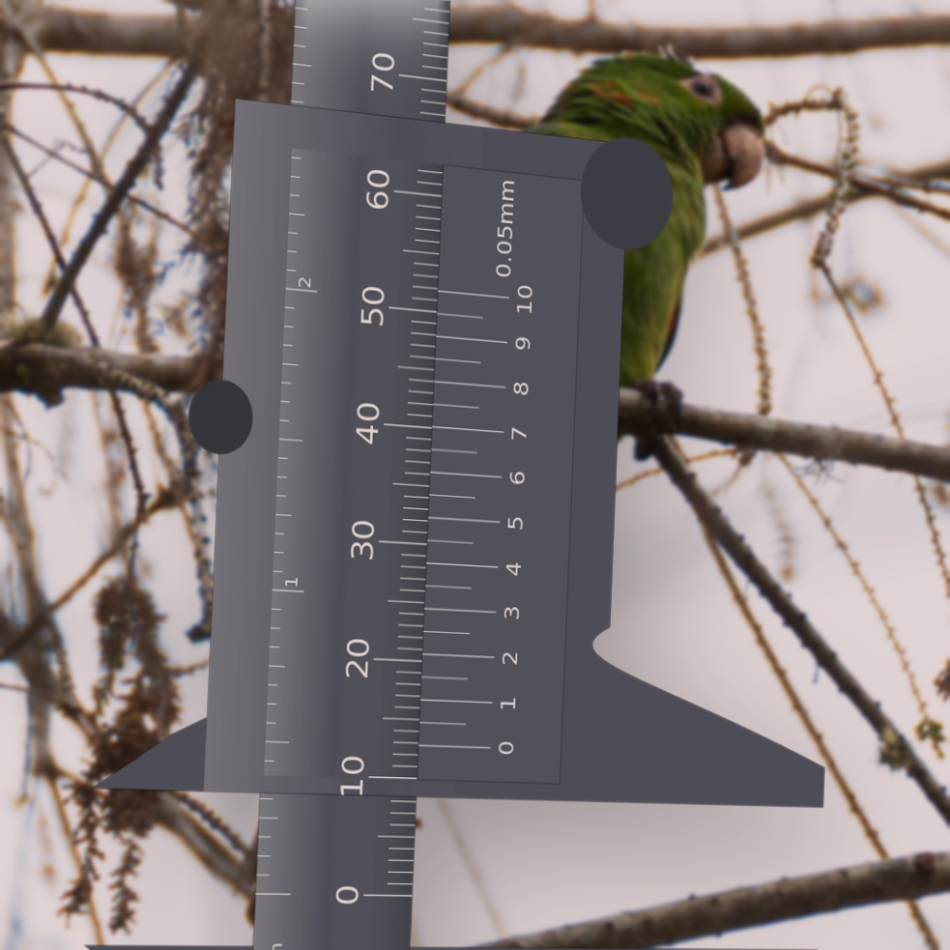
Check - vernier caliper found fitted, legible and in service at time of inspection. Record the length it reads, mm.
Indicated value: 12.8 mm
